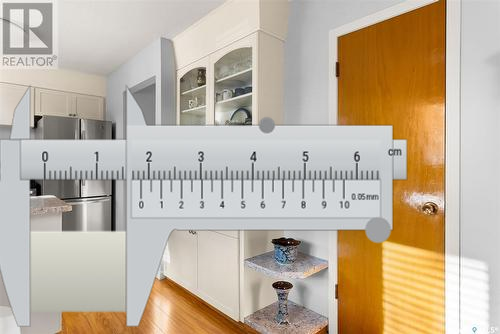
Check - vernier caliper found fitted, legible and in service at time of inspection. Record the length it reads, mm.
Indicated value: 18.5 mm
